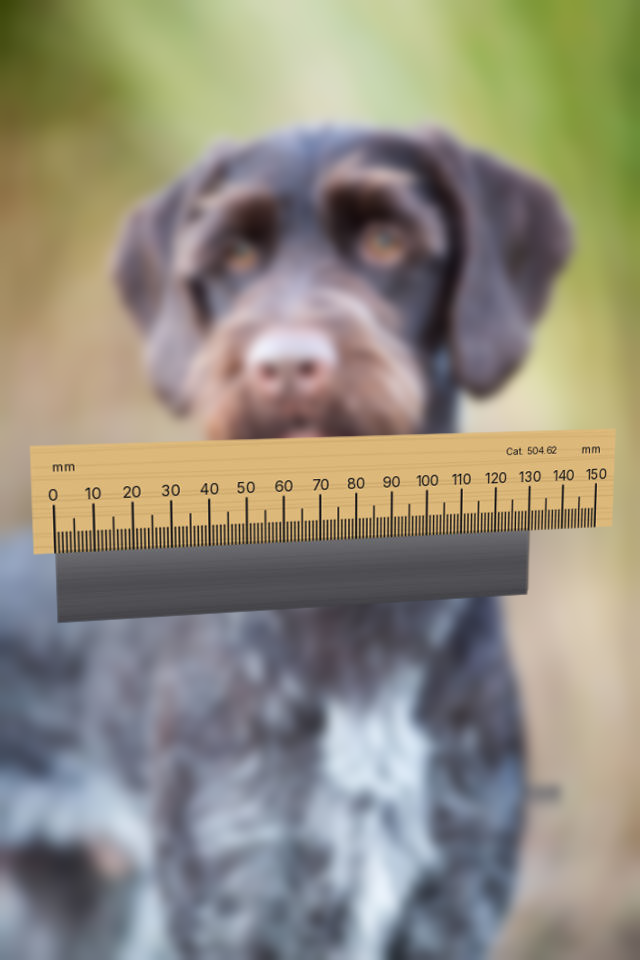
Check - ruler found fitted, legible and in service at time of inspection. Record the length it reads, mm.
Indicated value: 130 mm
